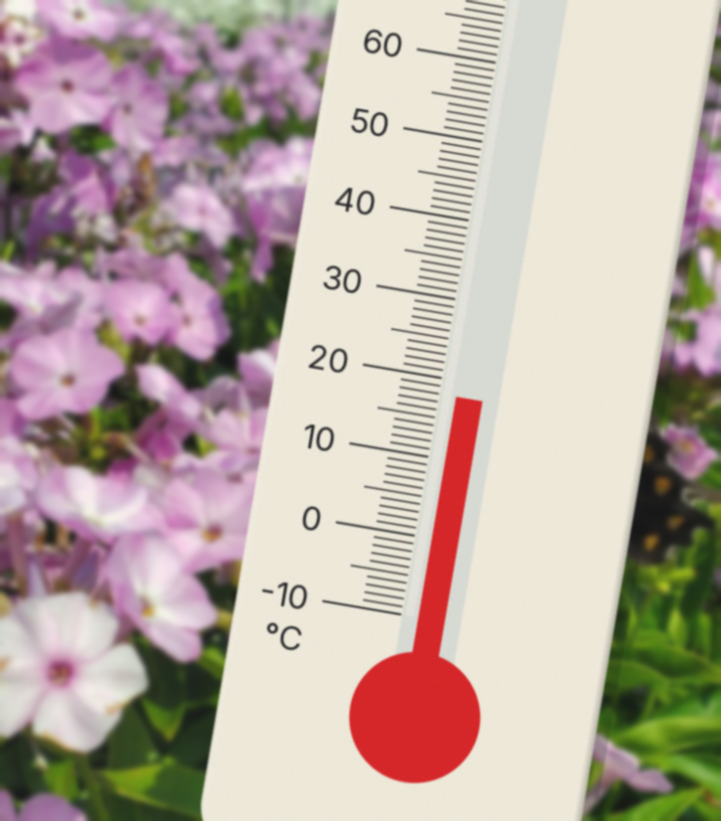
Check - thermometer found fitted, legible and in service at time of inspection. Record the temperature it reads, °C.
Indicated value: 18 °C
